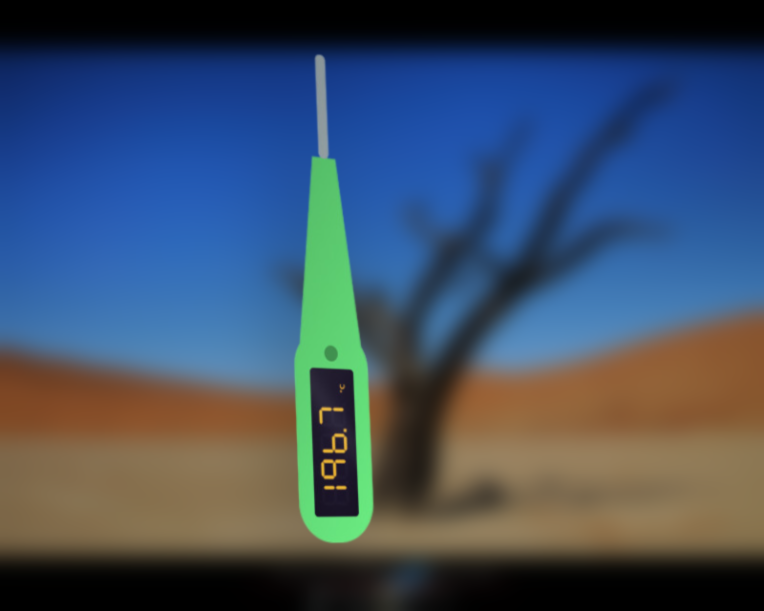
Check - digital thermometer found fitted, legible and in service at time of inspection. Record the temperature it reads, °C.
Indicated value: 196.7 °C
